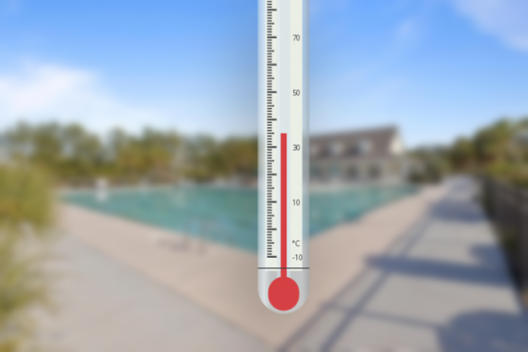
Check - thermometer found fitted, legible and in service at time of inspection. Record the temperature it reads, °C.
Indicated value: 35 °C
